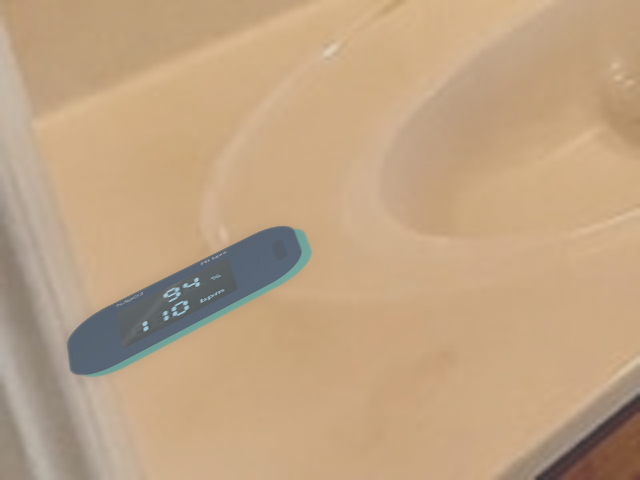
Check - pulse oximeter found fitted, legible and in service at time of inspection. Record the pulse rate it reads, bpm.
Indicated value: 110 bpm
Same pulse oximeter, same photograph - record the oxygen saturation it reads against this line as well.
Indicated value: 94 %
